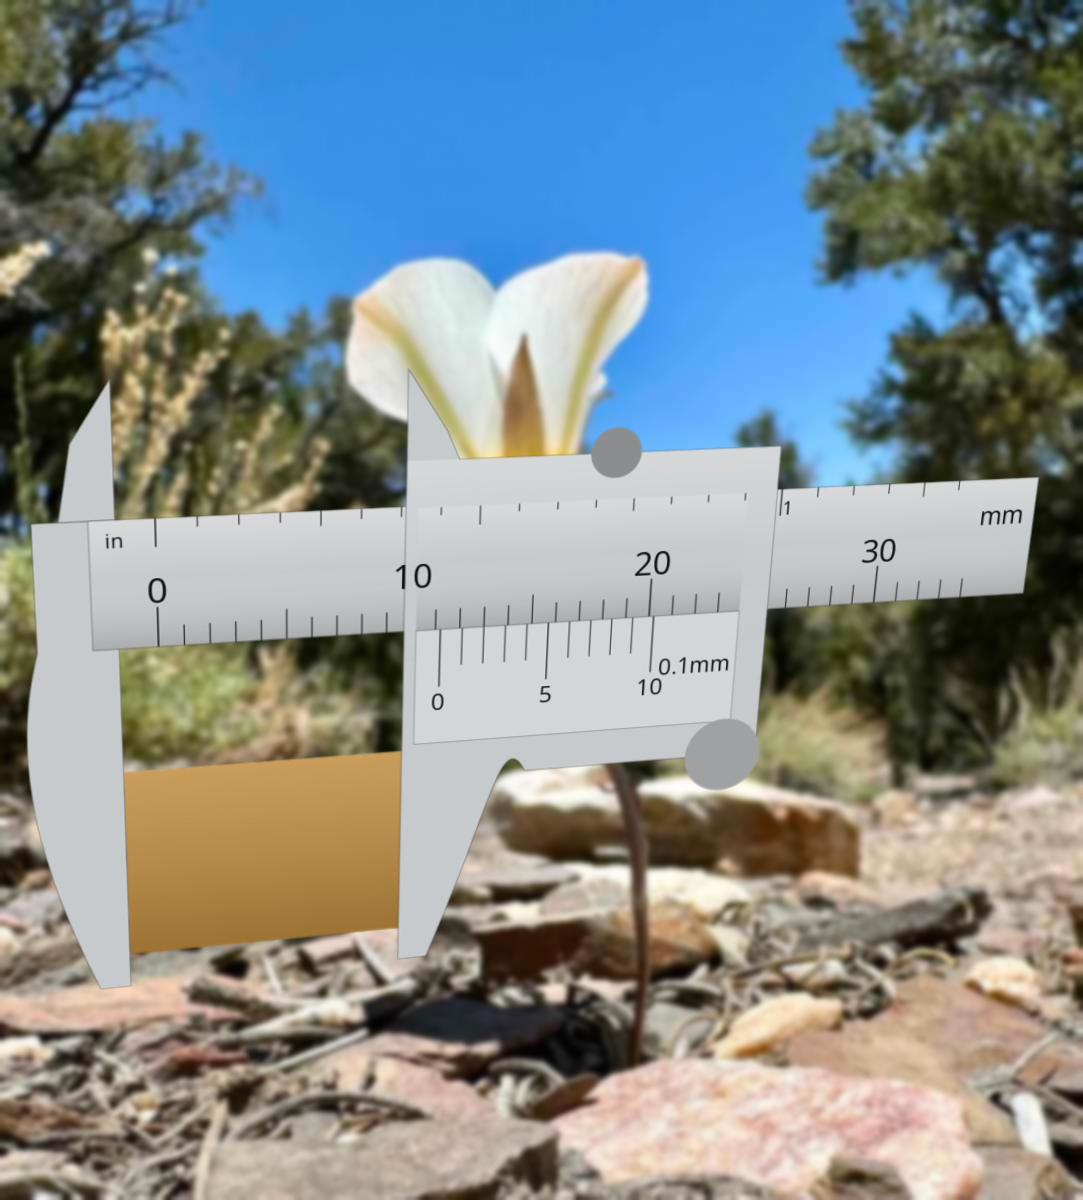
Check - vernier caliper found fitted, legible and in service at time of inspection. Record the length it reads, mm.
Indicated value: 11.2 mm
